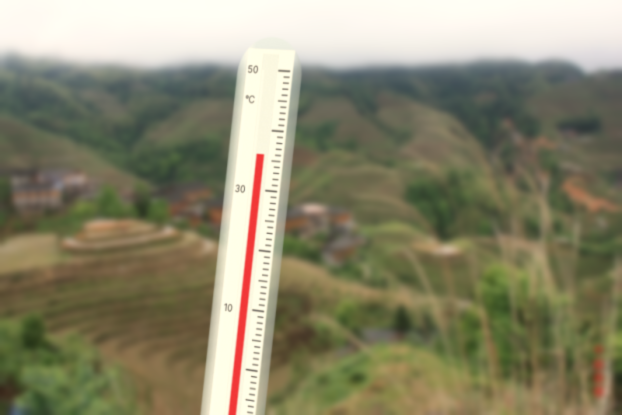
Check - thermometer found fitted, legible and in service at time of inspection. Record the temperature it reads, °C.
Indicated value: 36 °C
